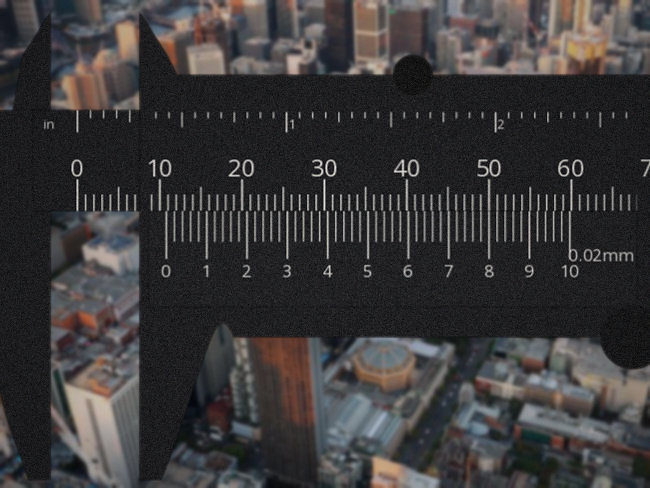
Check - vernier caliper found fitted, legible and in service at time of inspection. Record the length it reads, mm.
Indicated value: 10.8 mm
